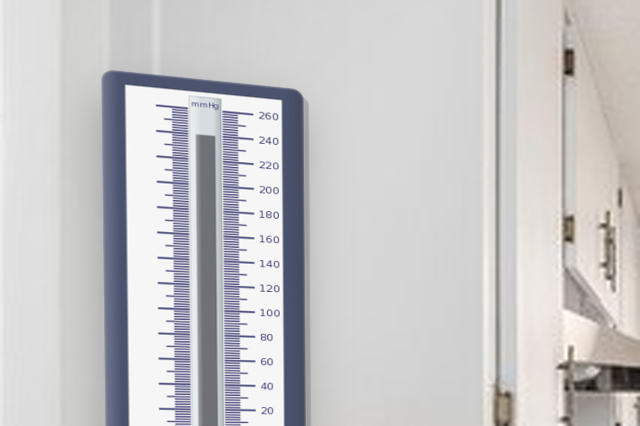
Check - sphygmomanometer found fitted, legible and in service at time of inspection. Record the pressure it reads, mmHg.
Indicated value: 240 mmHg
